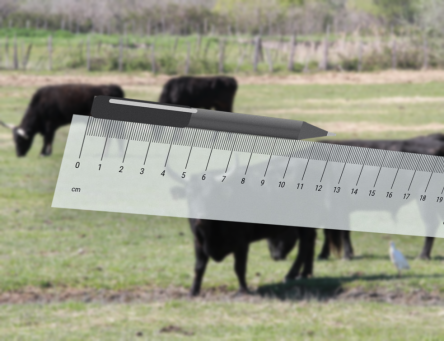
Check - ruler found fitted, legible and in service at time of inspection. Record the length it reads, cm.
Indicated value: 12 cm
